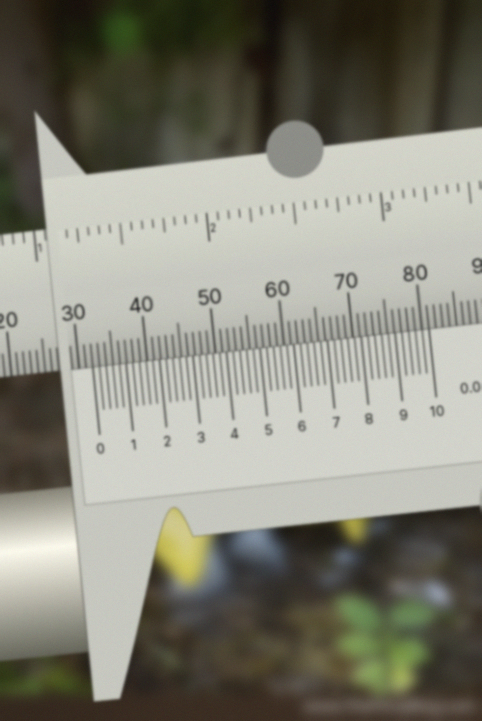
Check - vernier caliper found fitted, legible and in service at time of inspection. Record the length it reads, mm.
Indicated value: 32.0 mm
